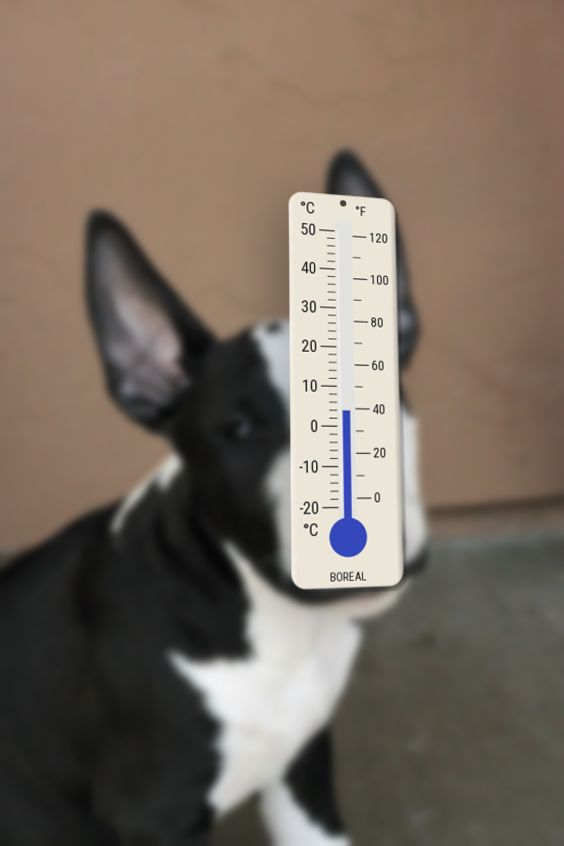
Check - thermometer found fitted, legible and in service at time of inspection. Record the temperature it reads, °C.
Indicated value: 4 °C
